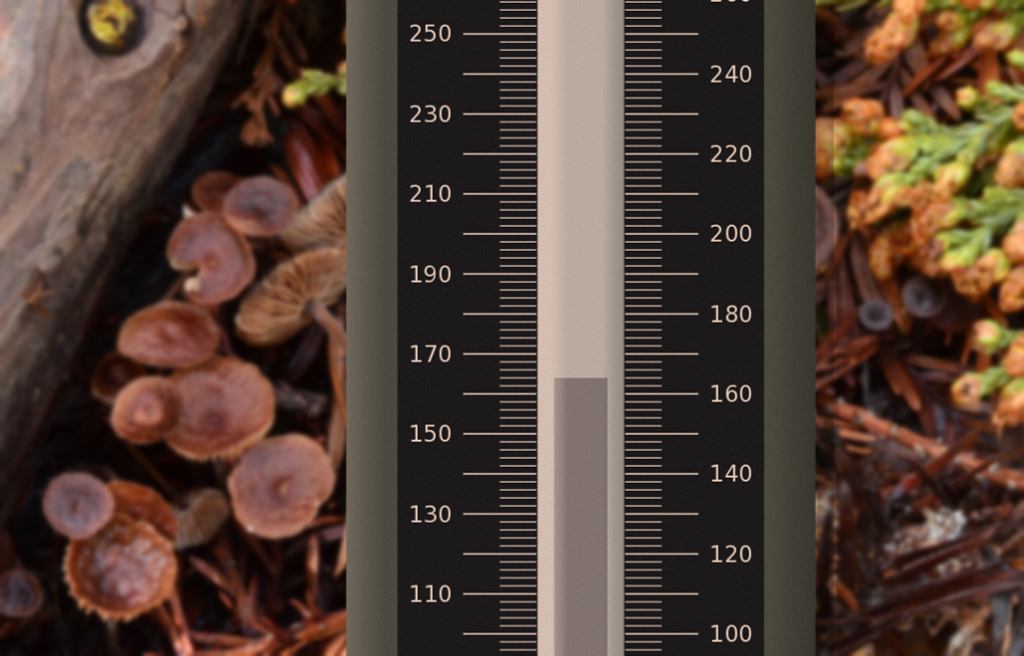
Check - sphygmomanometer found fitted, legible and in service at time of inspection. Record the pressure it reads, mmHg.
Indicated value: 164 mmHg
